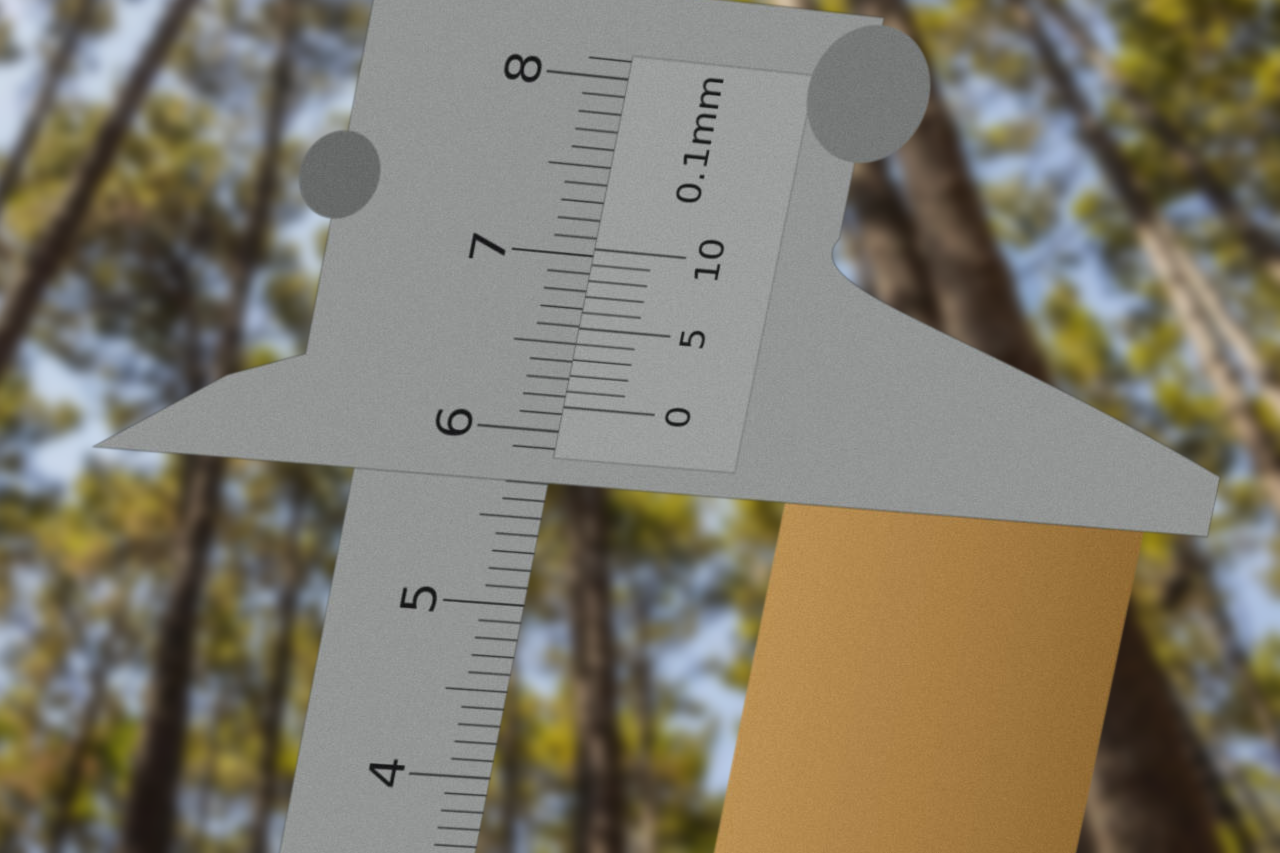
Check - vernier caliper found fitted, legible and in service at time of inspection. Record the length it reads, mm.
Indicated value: 61.4 mm
